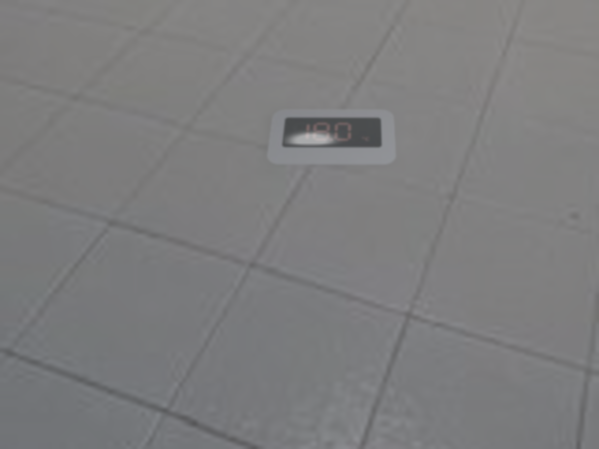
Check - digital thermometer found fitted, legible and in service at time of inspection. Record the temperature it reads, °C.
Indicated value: 18.0 °C
